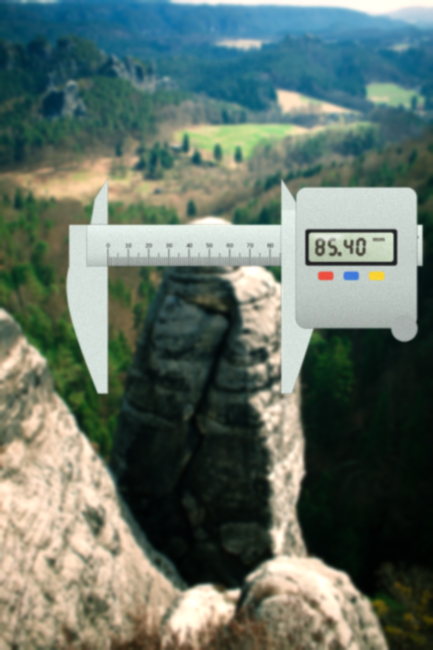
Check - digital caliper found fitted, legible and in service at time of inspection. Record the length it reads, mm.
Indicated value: 85.40 mm
